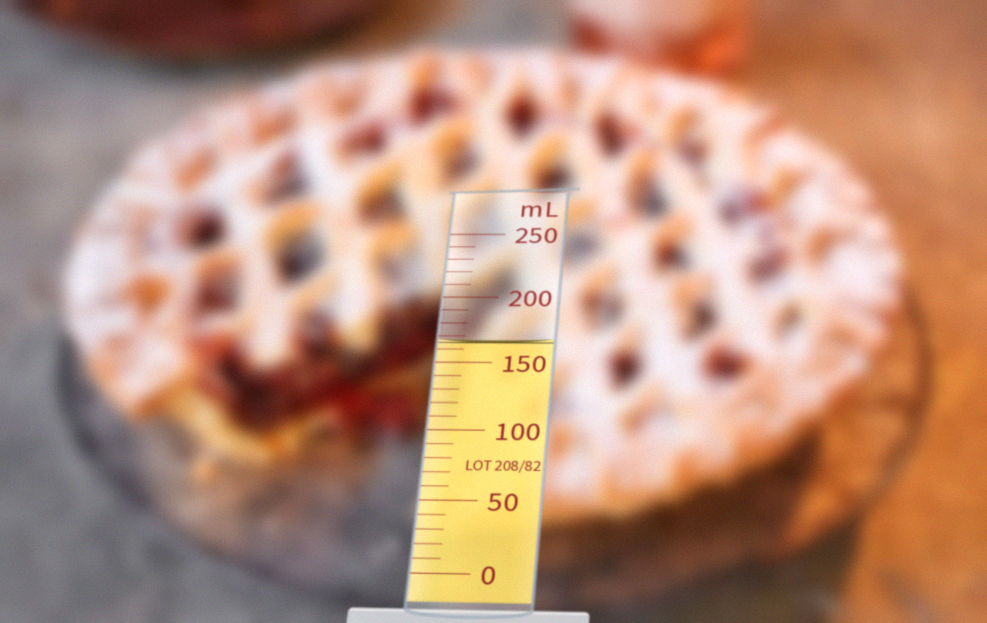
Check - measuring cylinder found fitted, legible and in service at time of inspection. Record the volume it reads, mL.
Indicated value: 165 mL
